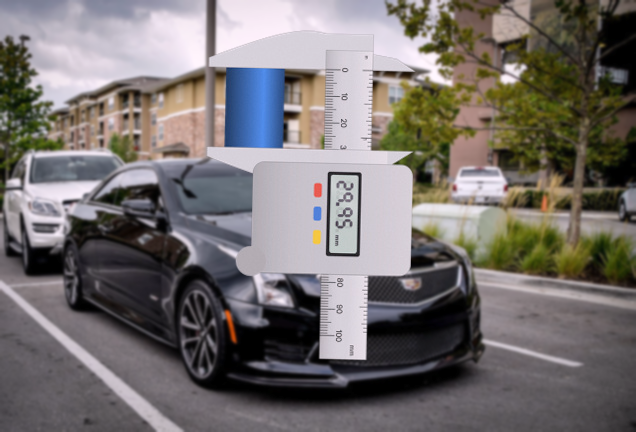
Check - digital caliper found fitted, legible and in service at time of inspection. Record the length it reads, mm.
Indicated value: 29.95 mm
